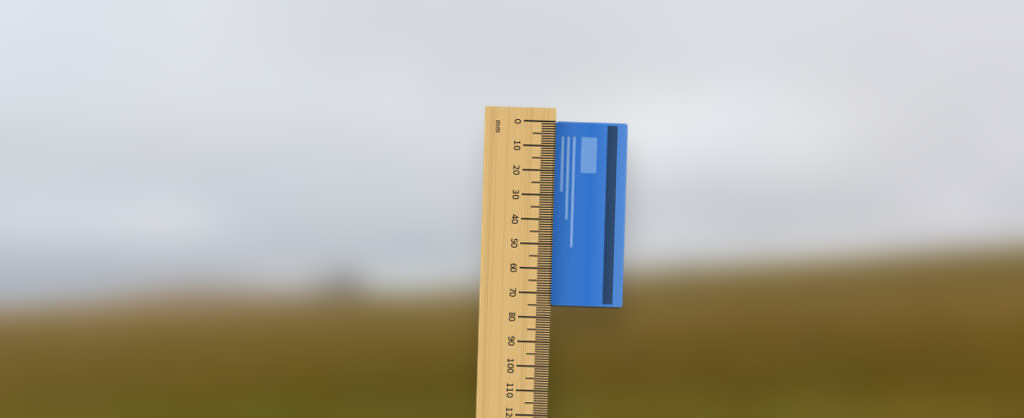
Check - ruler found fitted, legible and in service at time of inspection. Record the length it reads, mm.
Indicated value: 75 mm
